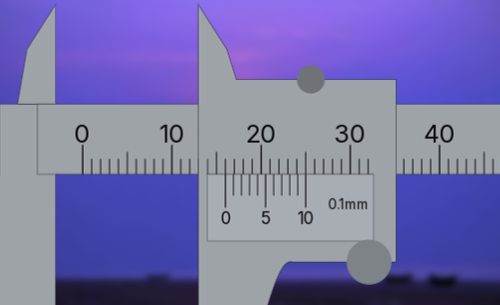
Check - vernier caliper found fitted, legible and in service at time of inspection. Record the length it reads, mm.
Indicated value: 16.0 mm
